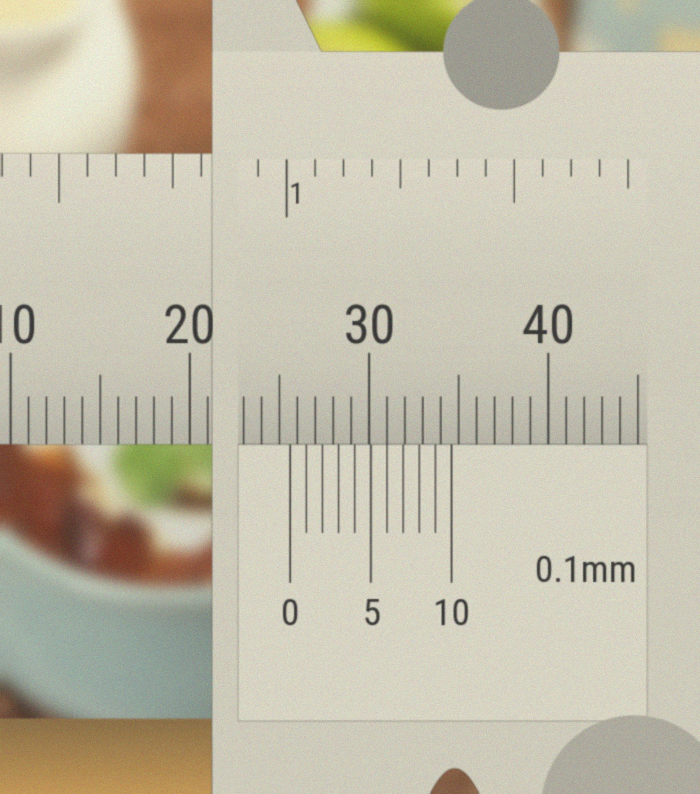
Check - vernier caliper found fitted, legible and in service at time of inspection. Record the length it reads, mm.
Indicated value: 25.6 mm
